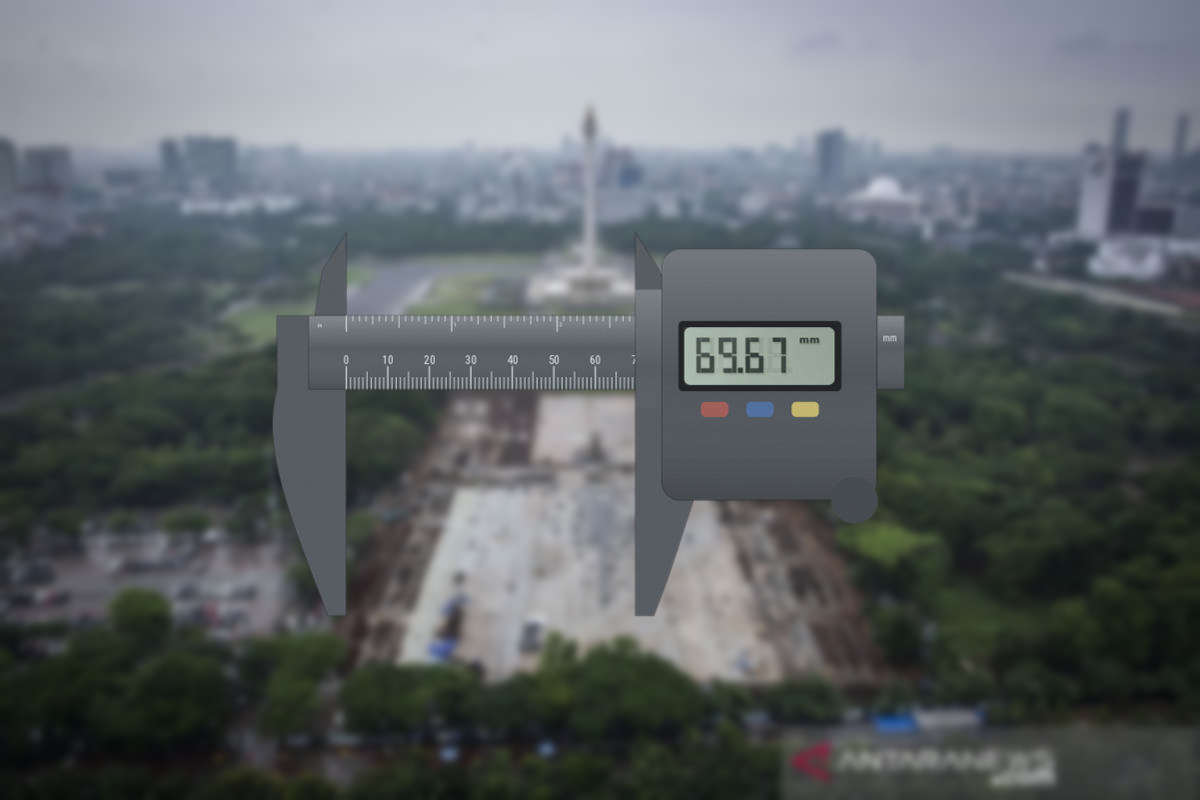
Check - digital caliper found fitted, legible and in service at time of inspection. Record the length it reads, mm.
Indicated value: 69.67 mm
